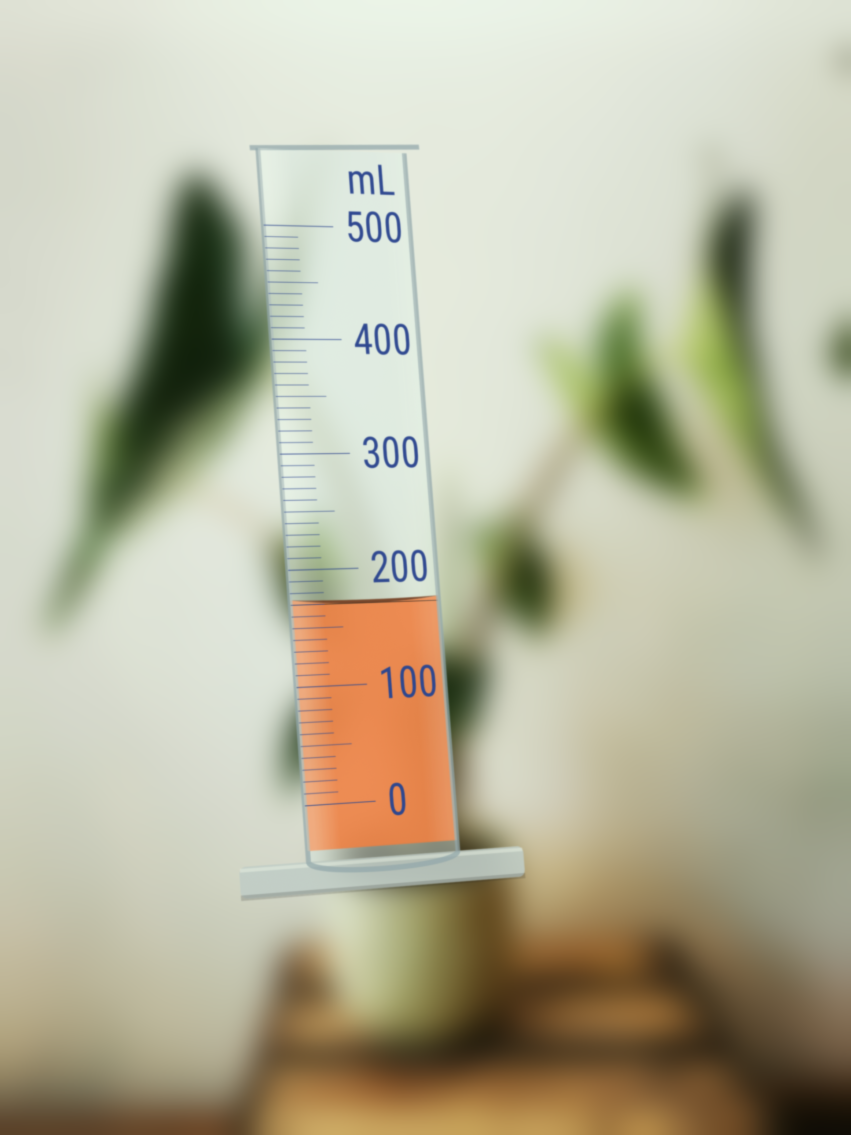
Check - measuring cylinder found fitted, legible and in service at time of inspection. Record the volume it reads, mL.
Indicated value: 170 mL
